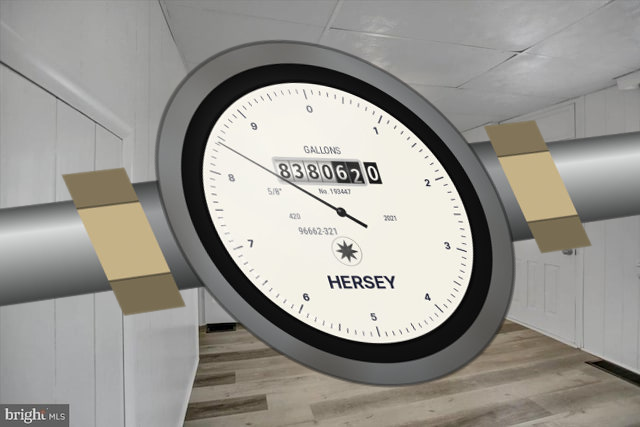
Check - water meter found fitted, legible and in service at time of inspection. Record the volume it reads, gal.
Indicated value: 8380618.4 gal
